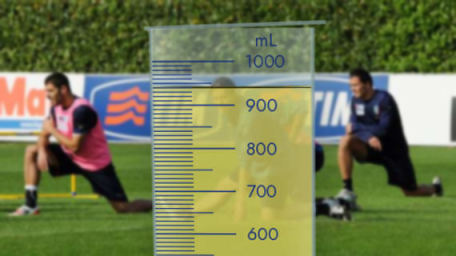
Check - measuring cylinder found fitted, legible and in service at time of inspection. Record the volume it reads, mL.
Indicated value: 940 mL
